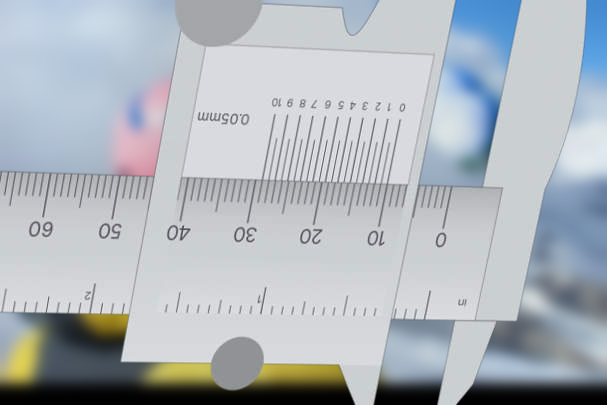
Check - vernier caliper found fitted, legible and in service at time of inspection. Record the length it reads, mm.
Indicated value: 10.0 mm
